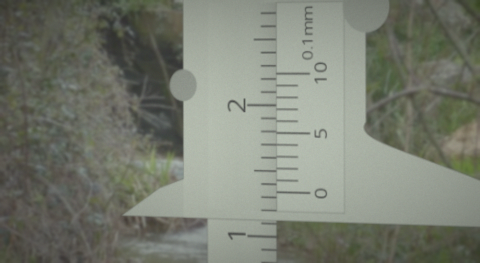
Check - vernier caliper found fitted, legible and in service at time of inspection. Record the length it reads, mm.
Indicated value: 13.4 mm
